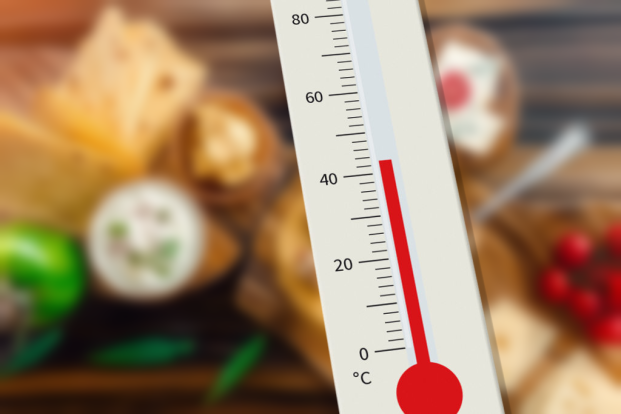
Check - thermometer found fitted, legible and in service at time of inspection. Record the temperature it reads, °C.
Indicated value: 43 °C
